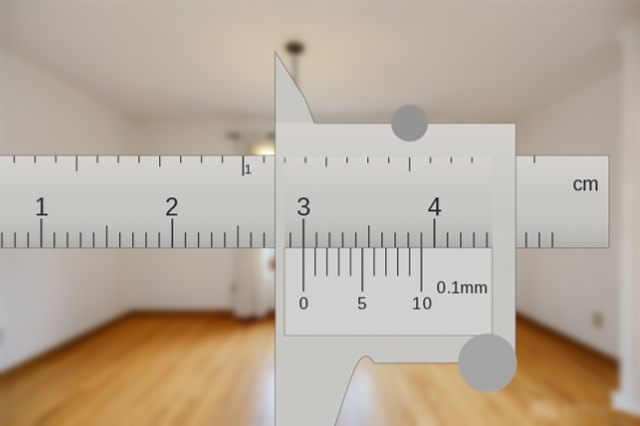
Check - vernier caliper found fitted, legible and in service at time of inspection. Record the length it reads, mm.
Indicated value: 30.0 mm
